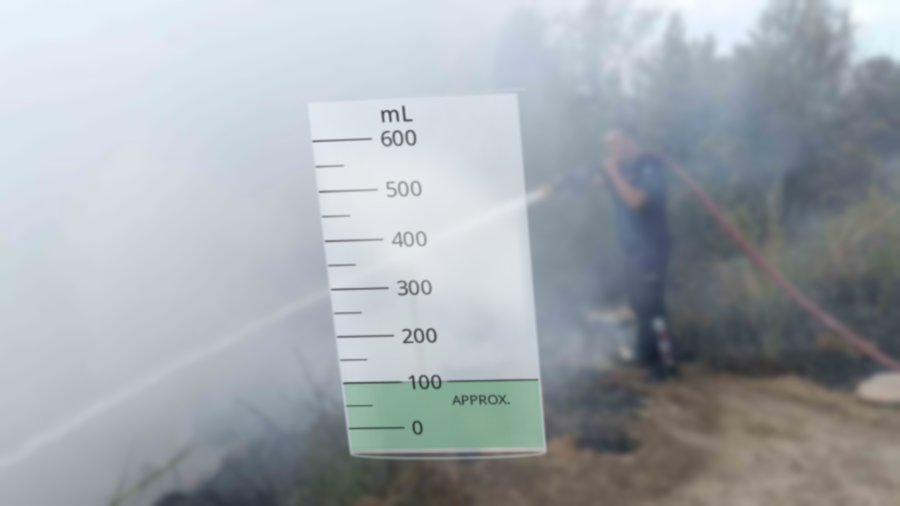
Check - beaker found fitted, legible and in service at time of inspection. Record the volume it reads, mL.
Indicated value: 100 mL
